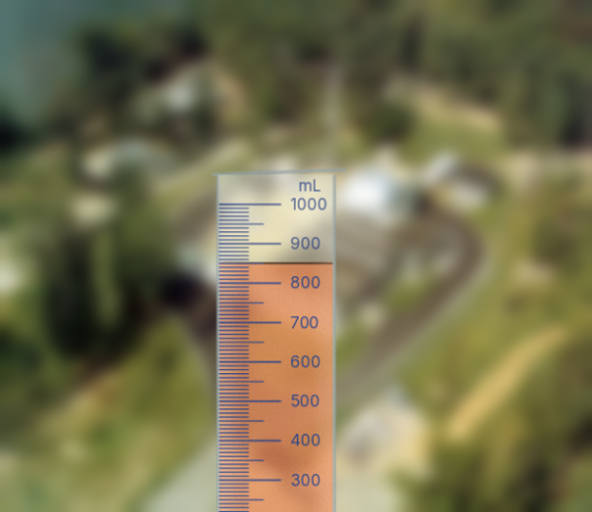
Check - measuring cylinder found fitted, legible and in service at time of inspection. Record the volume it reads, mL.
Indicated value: 850 mL
